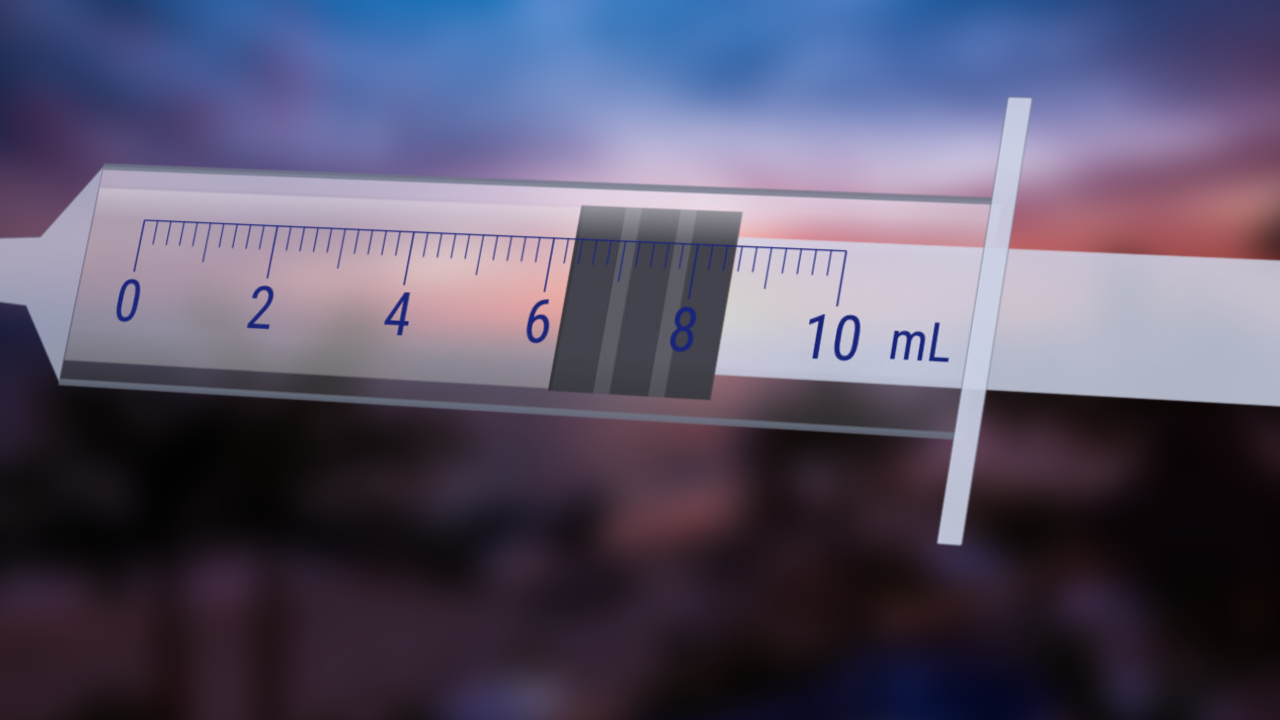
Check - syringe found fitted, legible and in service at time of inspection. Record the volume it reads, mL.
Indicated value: 6.3 mL
